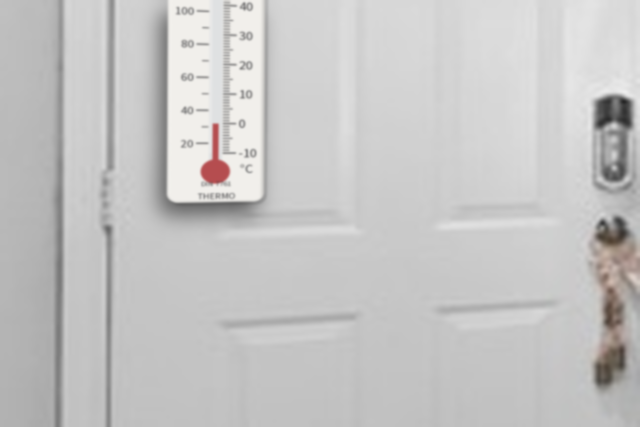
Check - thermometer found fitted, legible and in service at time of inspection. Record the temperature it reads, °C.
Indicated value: 0 °C
